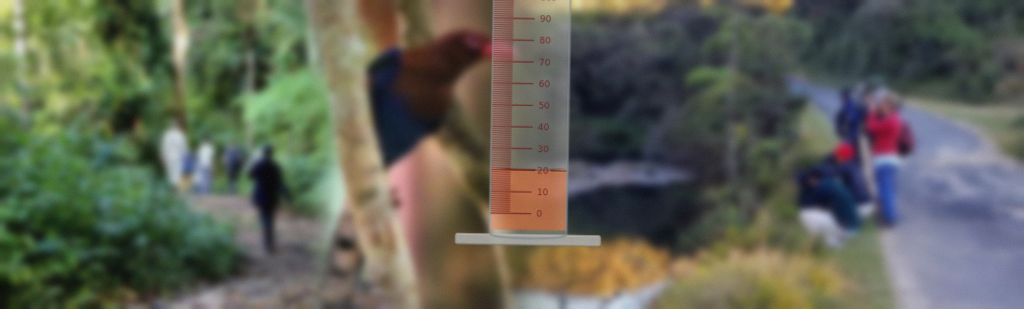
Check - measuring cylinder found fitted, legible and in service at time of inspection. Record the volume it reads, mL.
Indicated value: 20 mL
